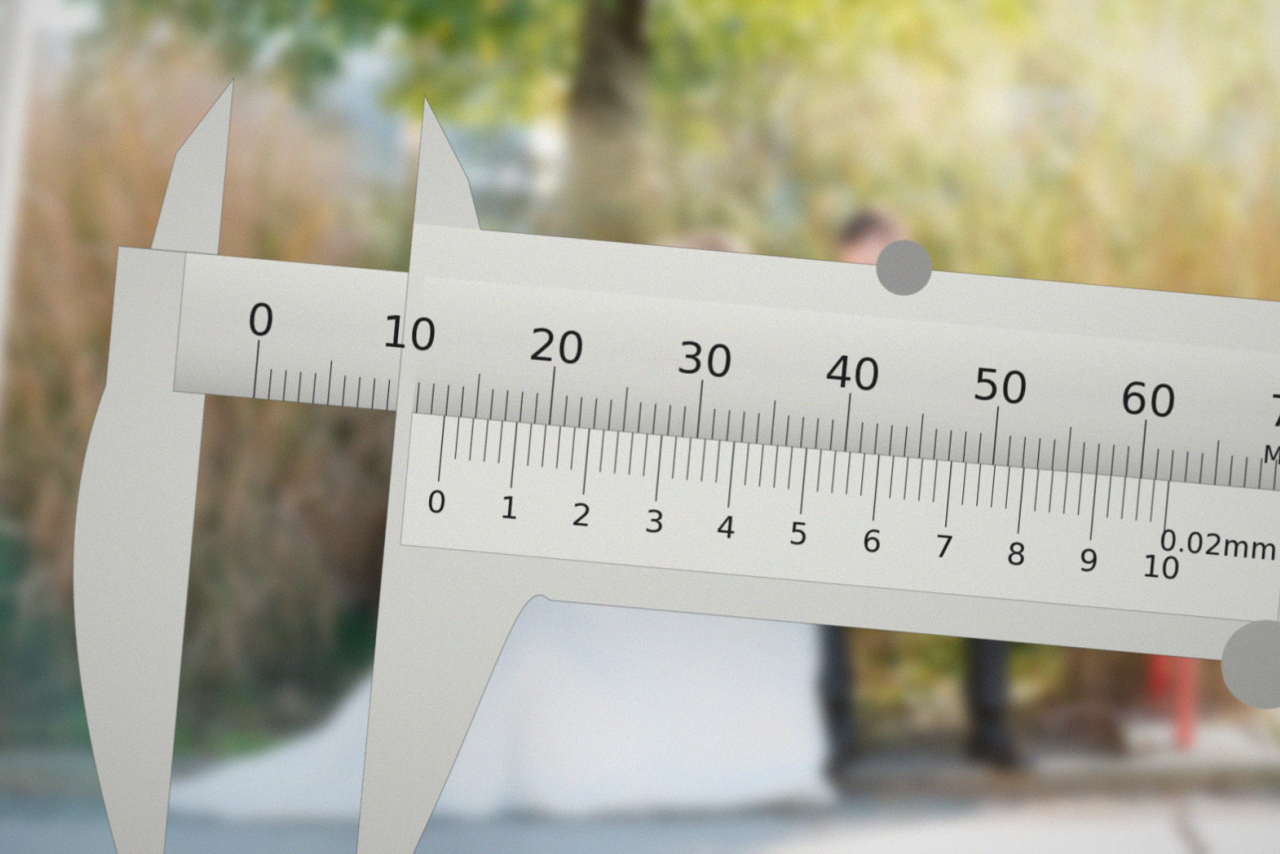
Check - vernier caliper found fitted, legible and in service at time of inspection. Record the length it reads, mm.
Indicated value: 12.9 mm
